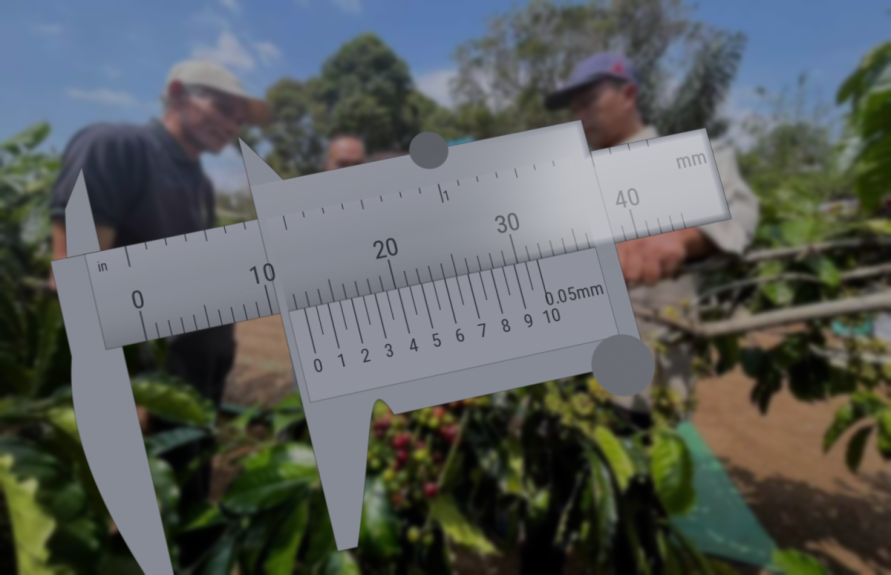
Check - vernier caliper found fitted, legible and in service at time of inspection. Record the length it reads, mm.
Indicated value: 12.6 mm
